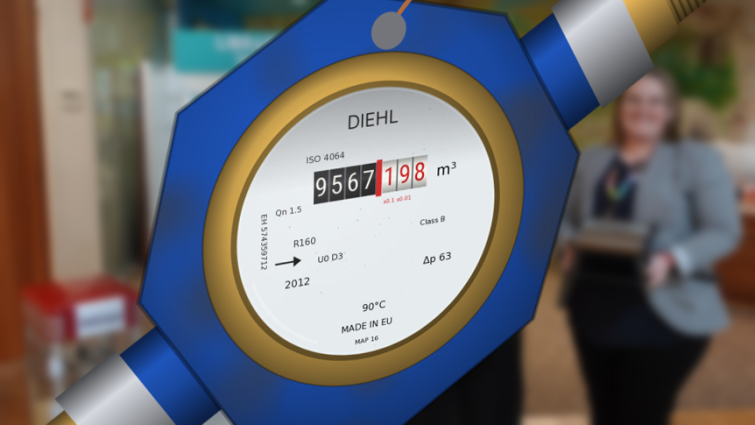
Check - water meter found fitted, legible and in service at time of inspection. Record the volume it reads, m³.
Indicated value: 9567.198 m³
